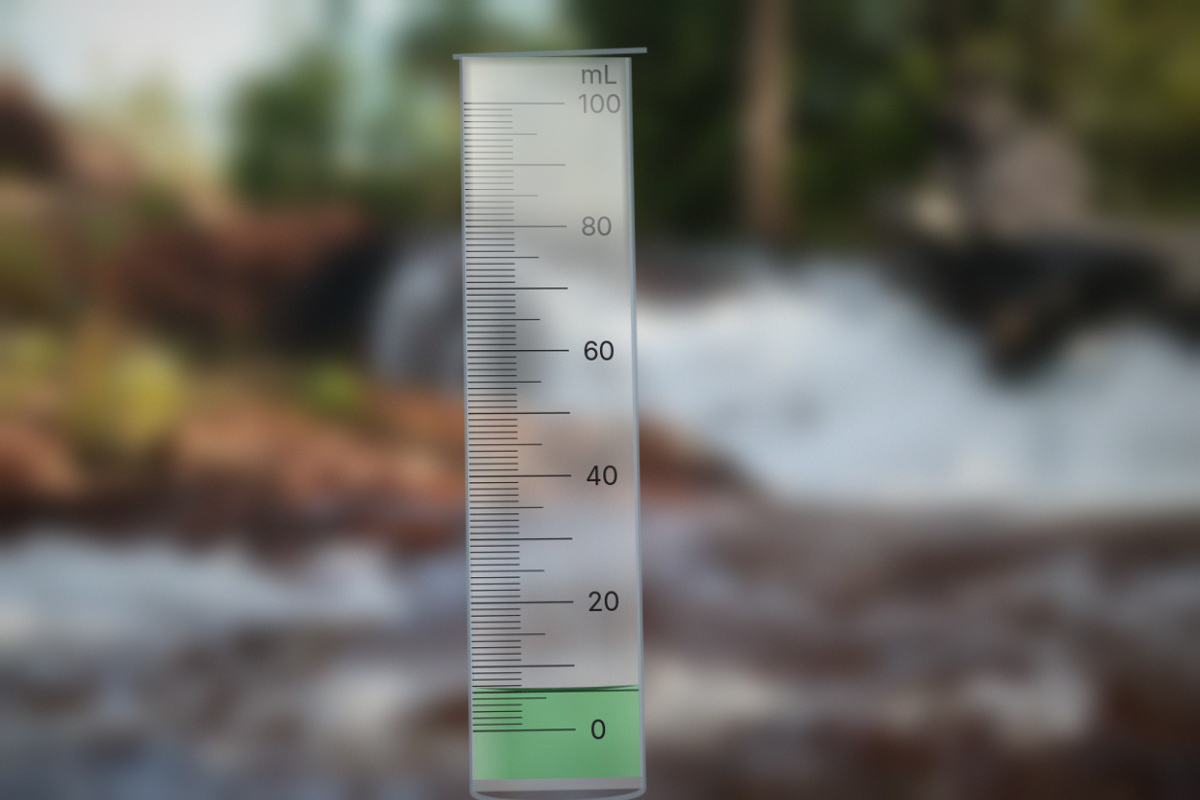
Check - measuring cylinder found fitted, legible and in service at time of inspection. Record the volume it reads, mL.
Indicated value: 6 mL
